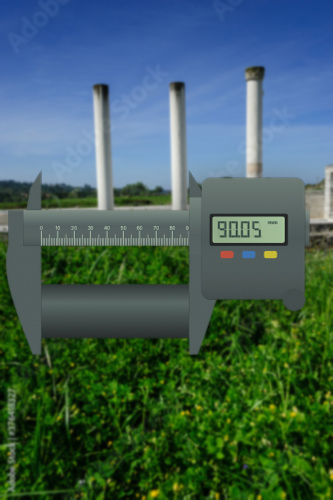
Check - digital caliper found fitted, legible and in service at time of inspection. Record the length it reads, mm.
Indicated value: 90.05 mm
